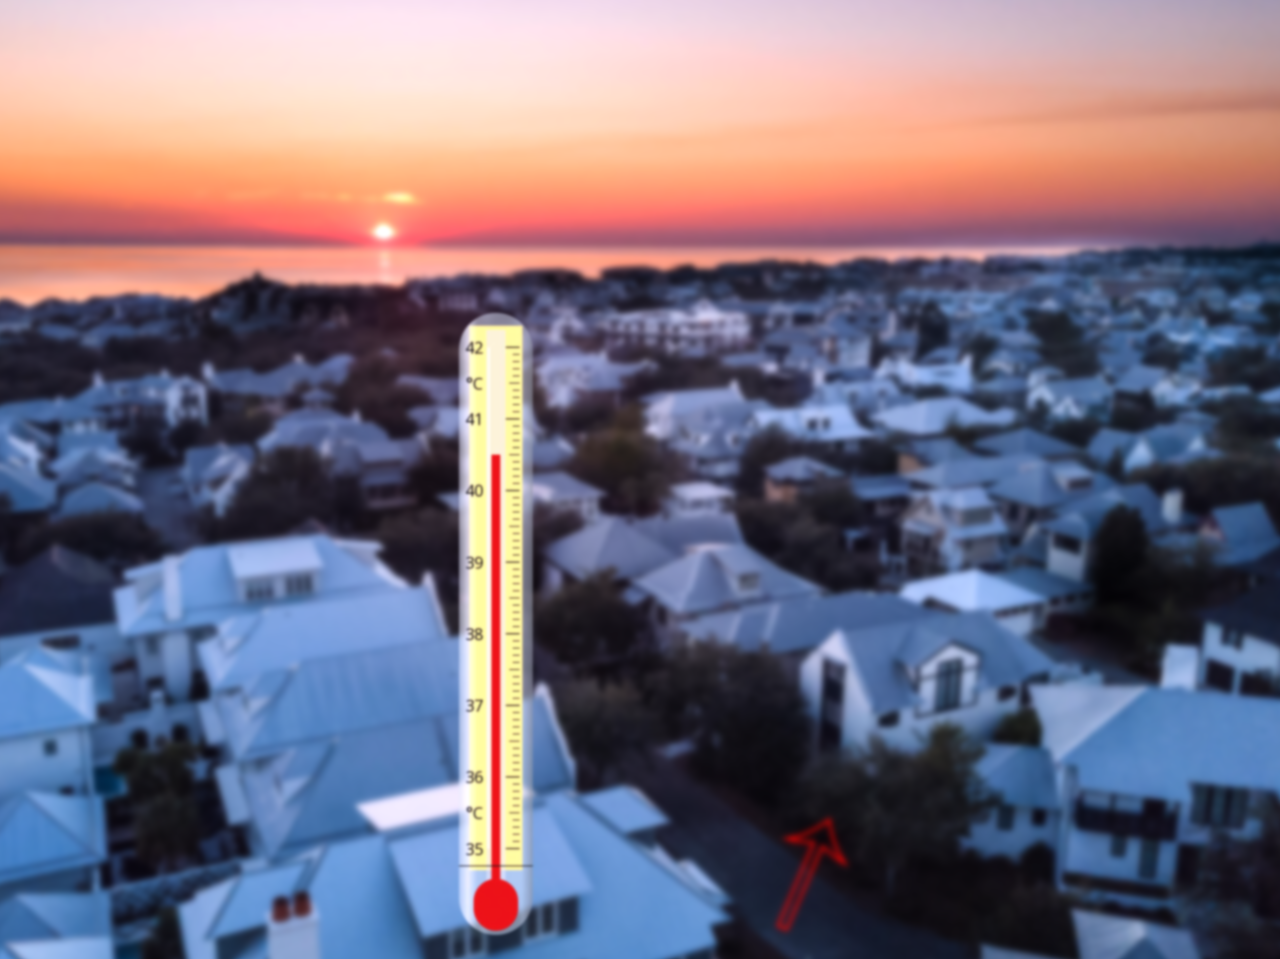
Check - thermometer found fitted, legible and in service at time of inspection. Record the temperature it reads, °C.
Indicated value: 40.5 °C
